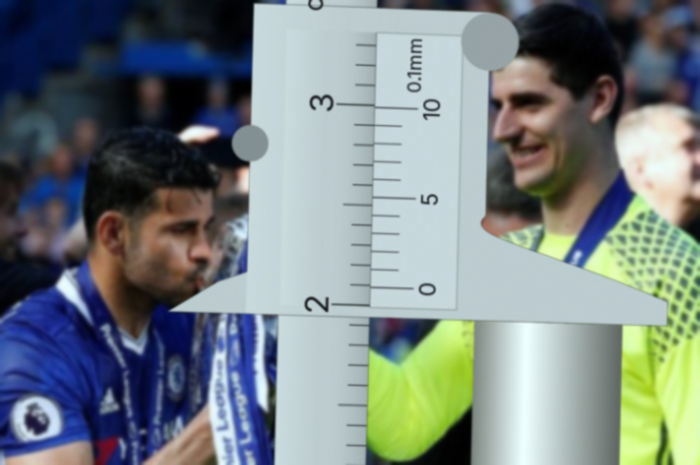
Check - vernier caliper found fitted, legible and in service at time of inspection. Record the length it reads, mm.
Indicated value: 20.9 mm
